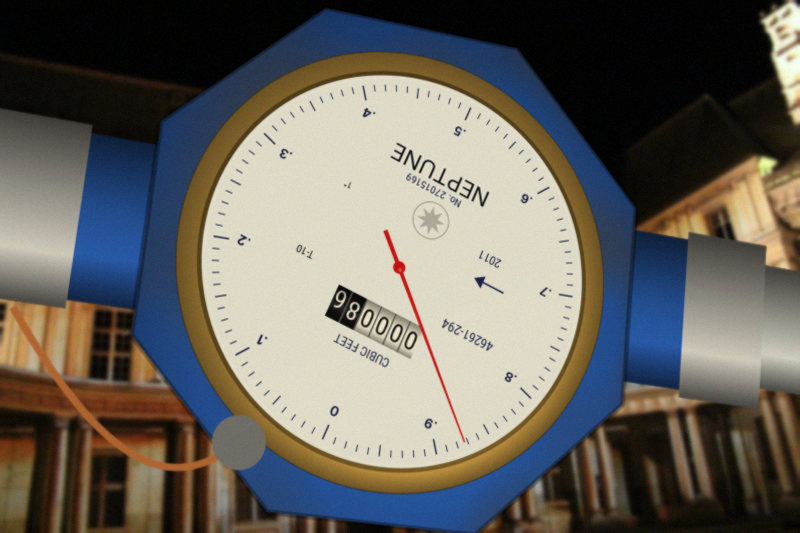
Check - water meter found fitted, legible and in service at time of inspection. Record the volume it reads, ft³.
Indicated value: 85.87 ft³
